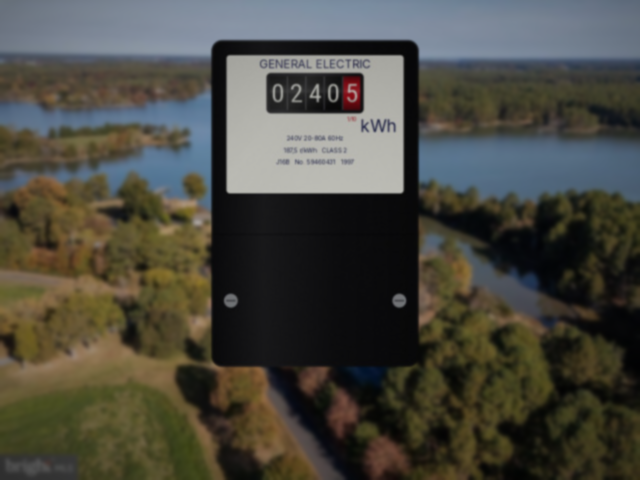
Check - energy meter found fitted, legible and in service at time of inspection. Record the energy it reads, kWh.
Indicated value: 240.5 kWh
